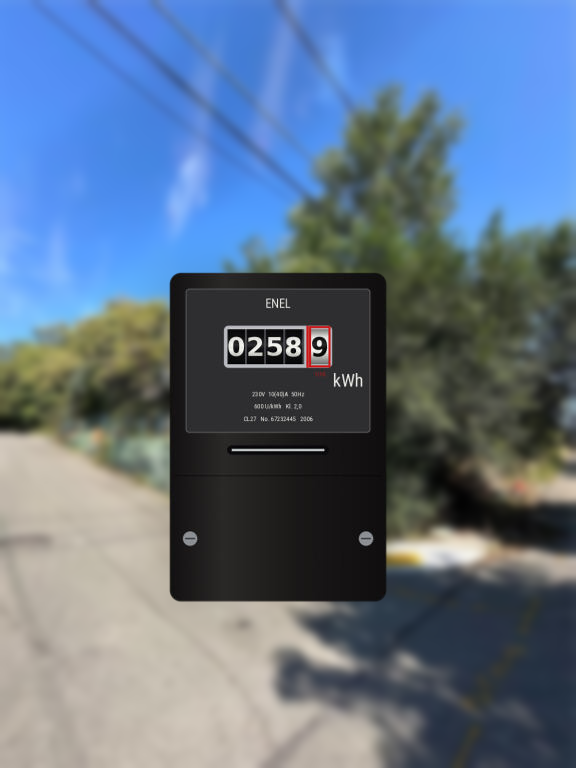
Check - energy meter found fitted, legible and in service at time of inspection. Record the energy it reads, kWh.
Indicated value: 258.9 kWh
